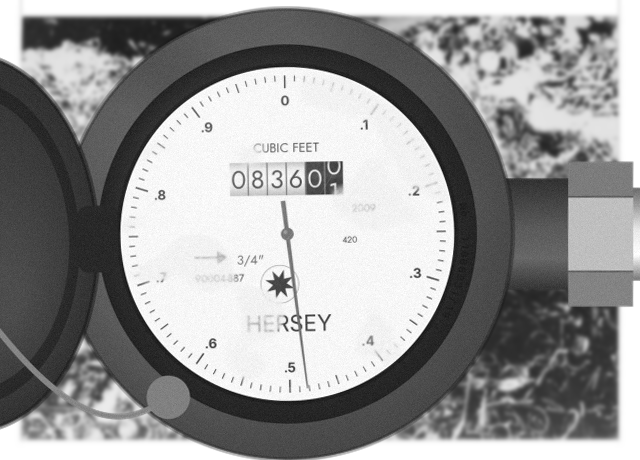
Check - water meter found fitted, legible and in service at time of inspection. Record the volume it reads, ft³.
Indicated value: 83600.48 ft³
